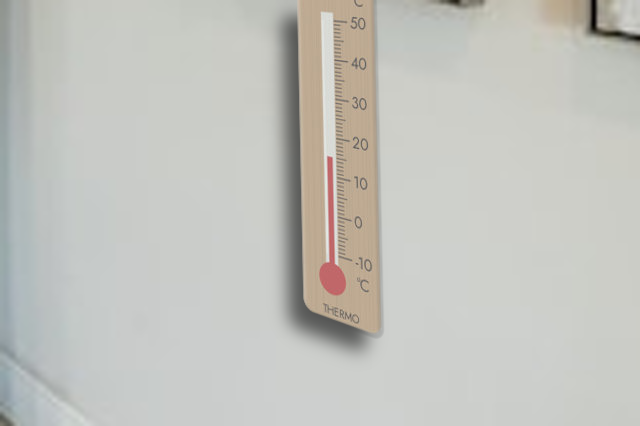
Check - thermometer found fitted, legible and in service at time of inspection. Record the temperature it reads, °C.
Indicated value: 15 °C
